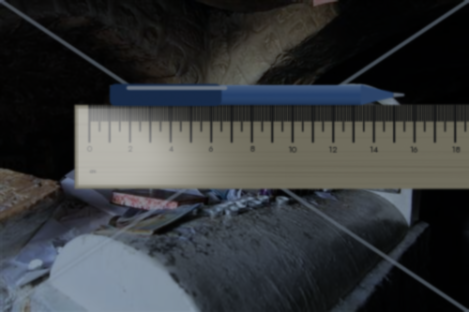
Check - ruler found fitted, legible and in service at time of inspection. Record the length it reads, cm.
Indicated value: 14.5 cm
